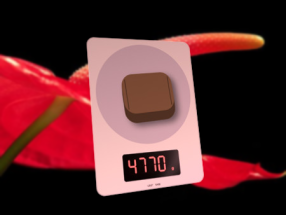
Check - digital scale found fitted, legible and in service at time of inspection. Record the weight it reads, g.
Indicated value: 4770 g
